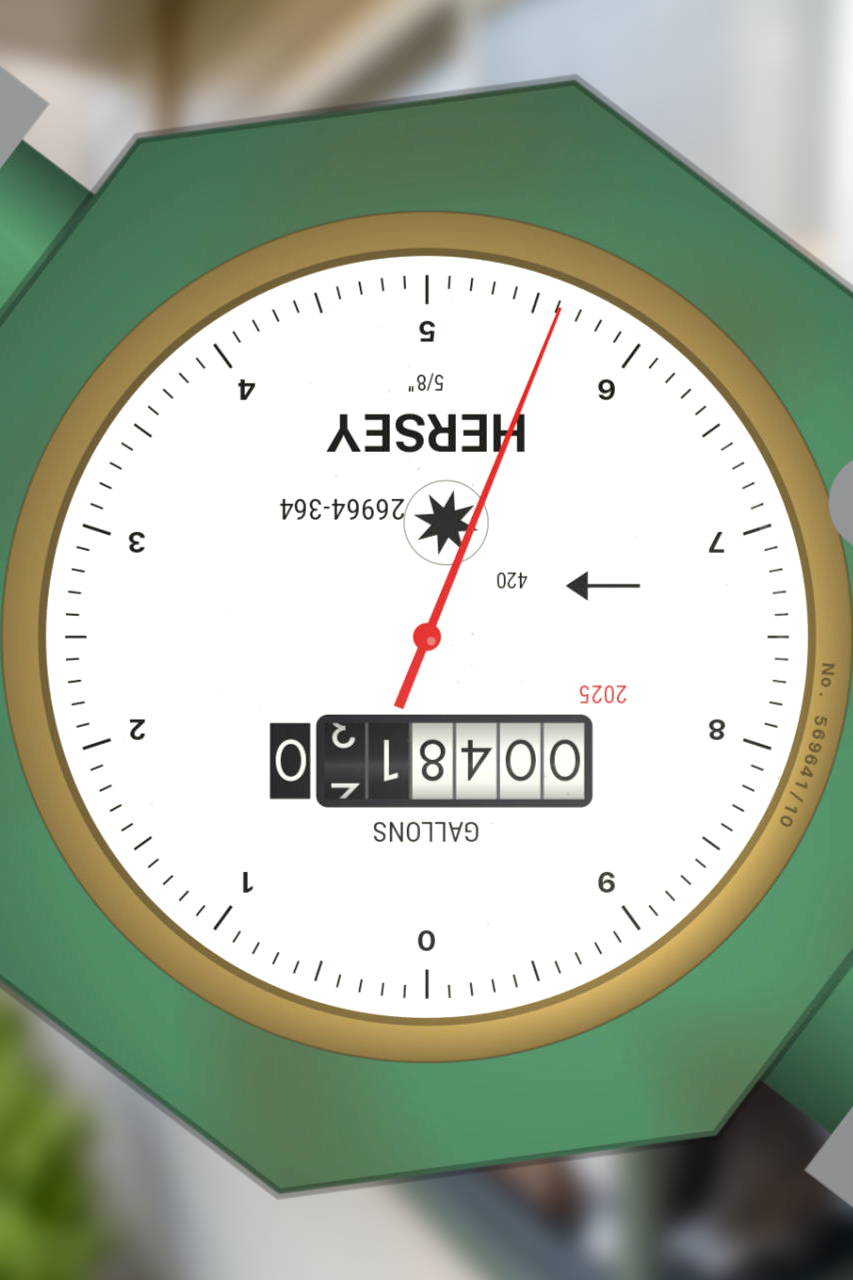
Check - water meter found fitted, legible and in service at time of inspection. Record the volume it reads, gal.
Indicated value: 48125.6 gal
